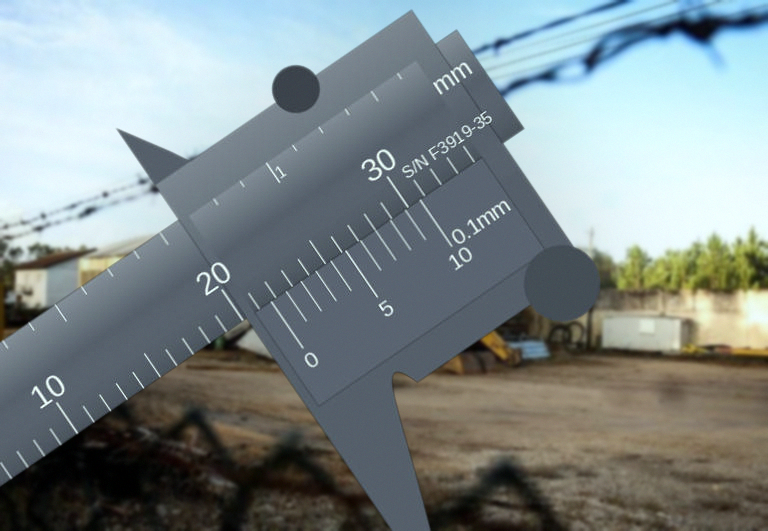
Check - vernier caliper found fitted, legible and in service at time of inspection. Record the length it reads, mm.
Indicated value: 21.7 mm
